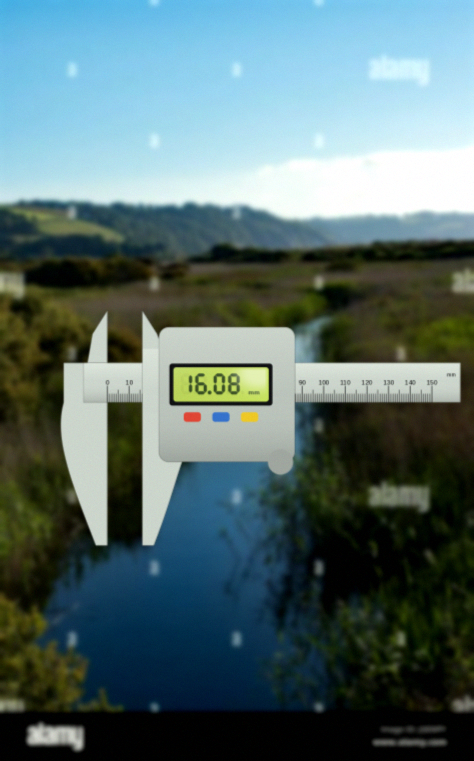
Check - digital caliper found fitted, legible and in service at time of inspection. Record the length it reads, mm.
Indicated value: 16.08 mm
